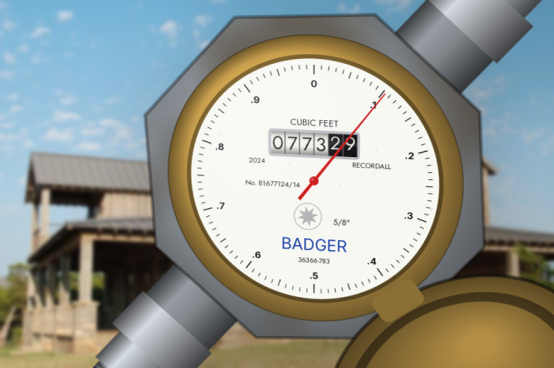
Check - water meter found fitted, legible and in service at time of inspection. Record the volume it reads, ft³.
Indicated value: 77329.10 ft³
